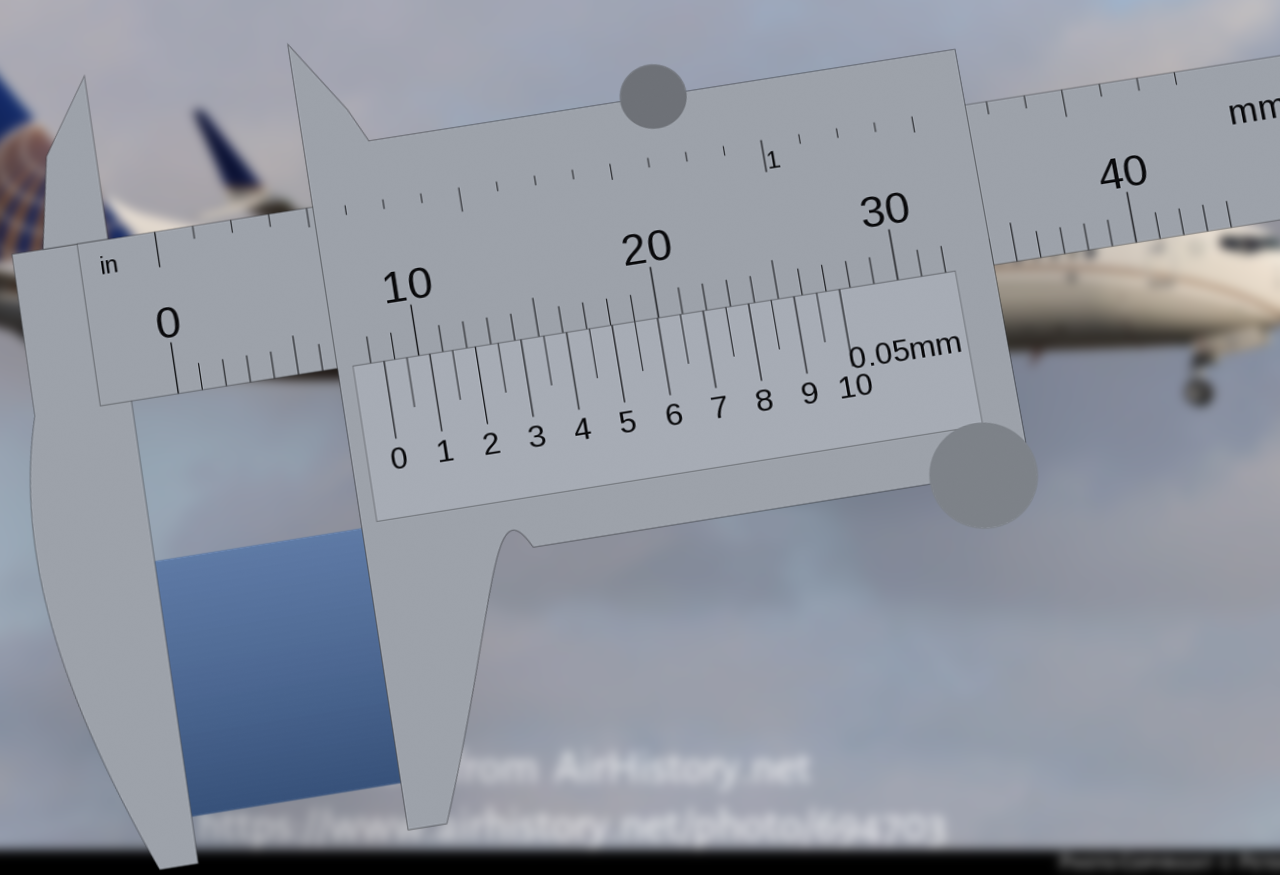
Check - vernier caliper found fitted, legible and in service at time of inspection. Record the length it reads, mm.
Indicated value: 8.55 mm
